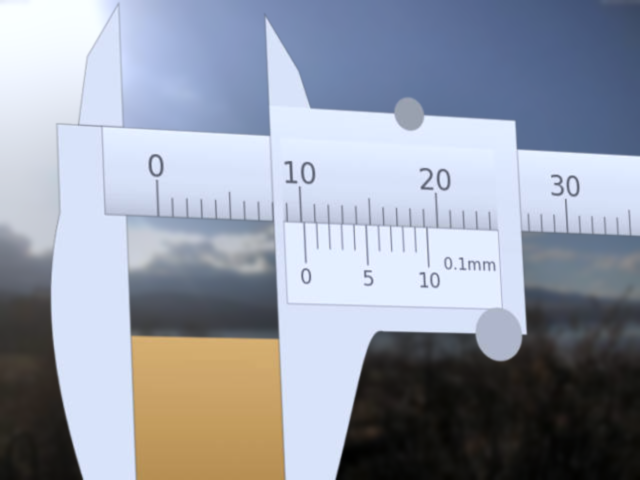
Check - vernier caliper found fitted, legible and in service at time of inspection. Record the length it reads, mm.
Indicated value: 10.2 mm
